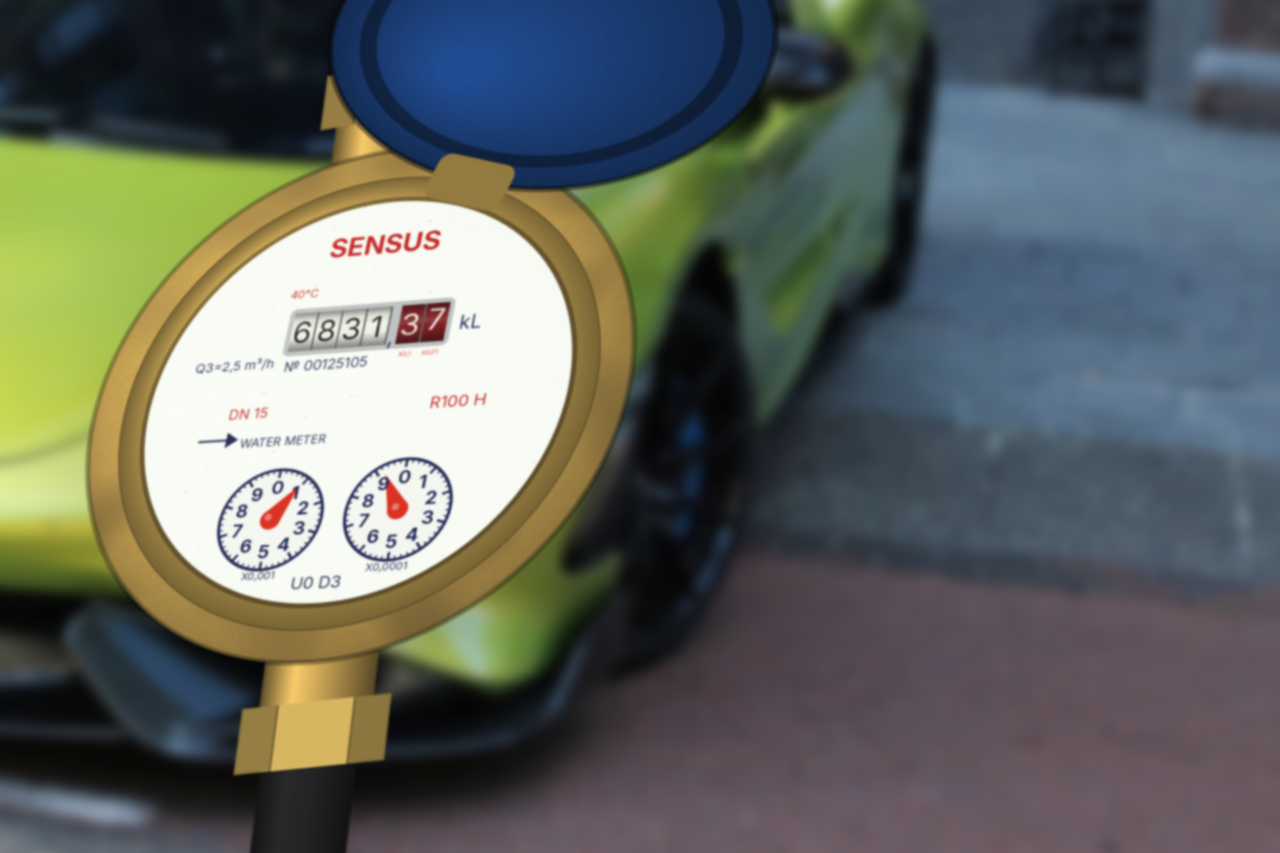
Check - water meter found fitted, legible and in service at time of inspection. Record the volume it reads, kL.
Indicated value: 6831.3709 kL
